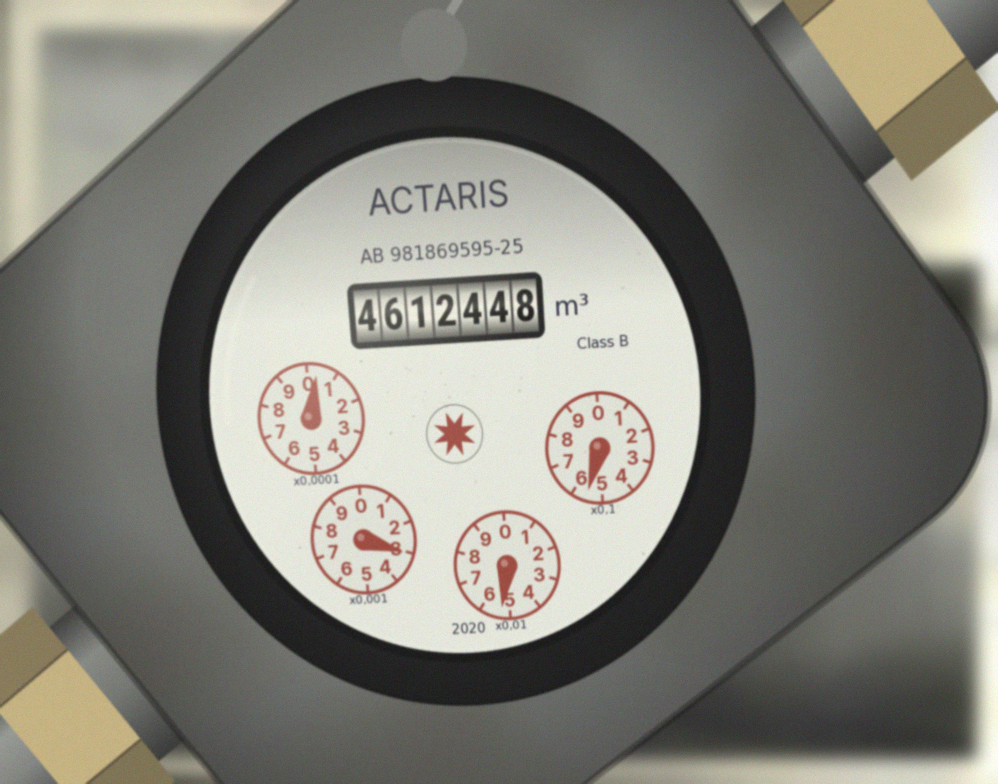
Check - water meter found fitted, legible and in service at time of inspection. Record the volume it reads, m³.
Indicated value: 4612448.5530 m³
